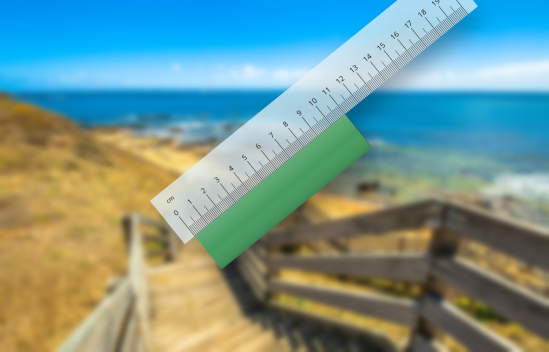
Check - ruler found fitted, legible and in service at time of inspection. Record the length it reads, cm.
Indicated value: 11 cm
